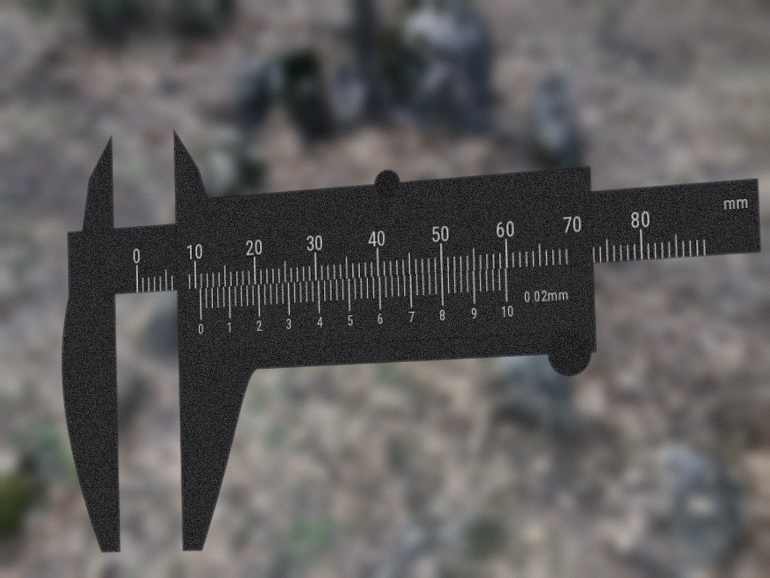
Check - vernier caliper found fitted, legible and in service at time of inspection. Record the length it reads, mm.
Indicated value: 10.8 mm
